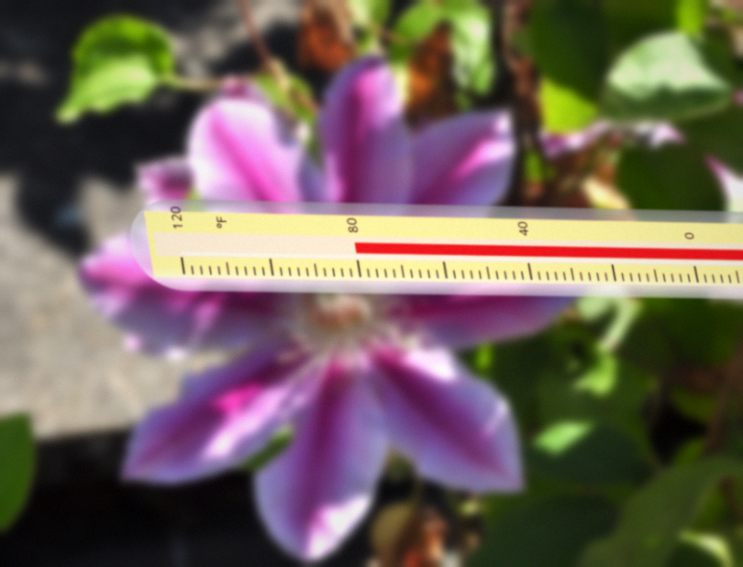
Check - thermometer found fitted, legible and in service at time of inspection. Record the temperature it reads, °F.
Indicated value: 80 °F
